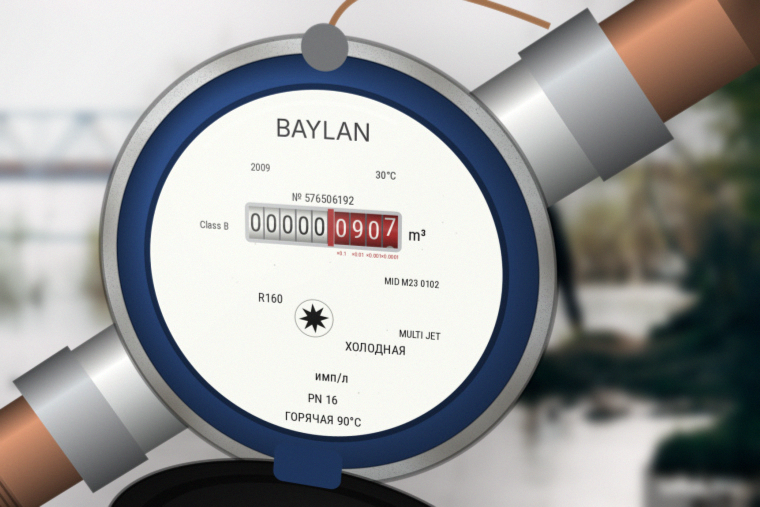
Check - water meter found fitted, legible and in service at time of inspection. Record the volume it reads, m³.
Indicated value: 0.0907 m³
